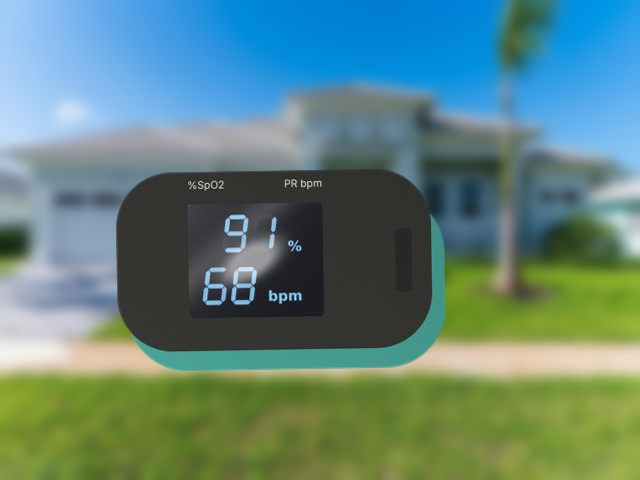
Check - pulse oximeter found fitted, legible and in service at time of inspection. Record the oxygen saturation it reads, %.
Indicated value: 91 %
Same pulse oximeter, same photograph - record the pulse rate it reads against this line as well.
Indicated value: 68 bpm
